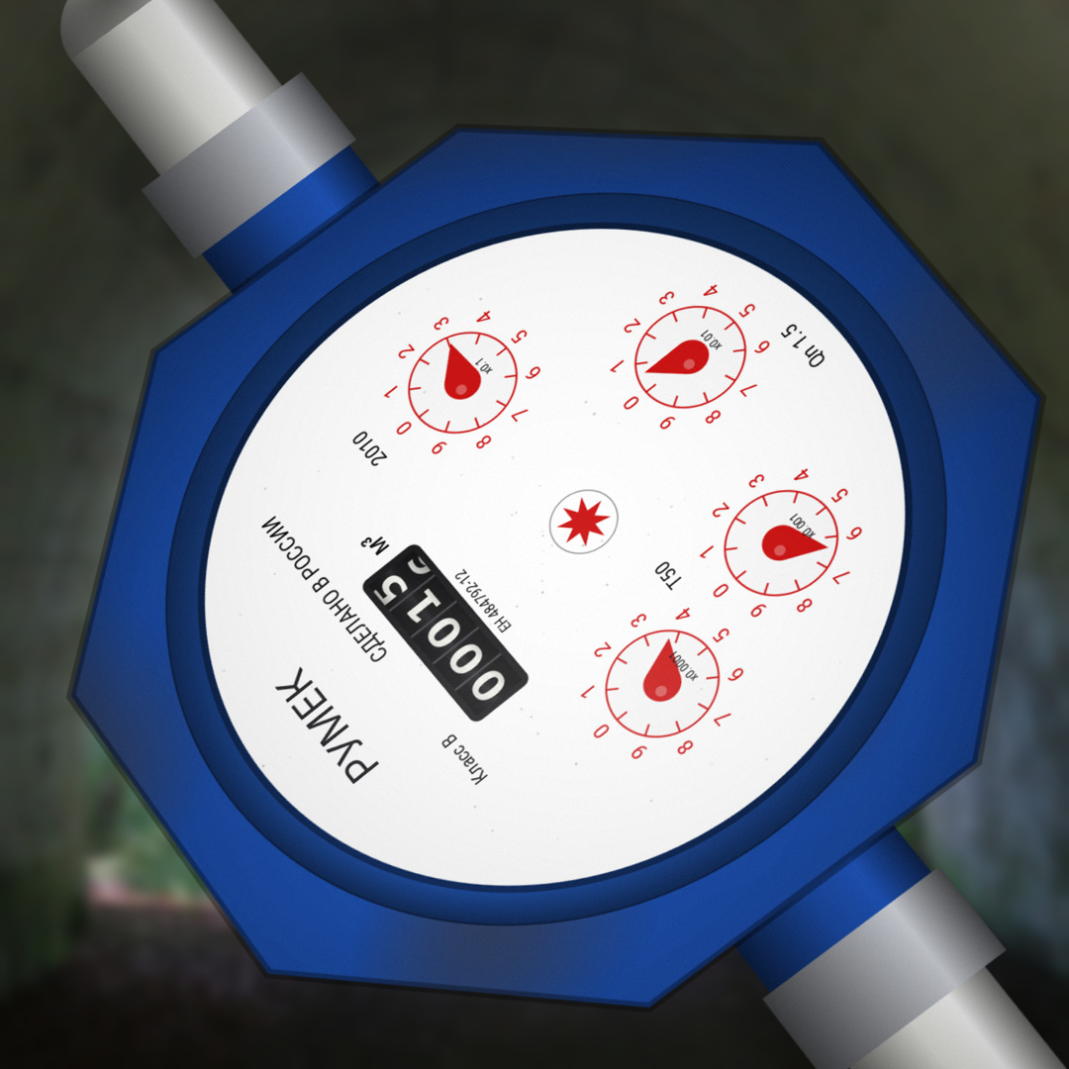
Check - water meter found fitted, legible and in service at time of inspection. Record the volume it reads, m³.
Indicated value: 15.3063 m³
